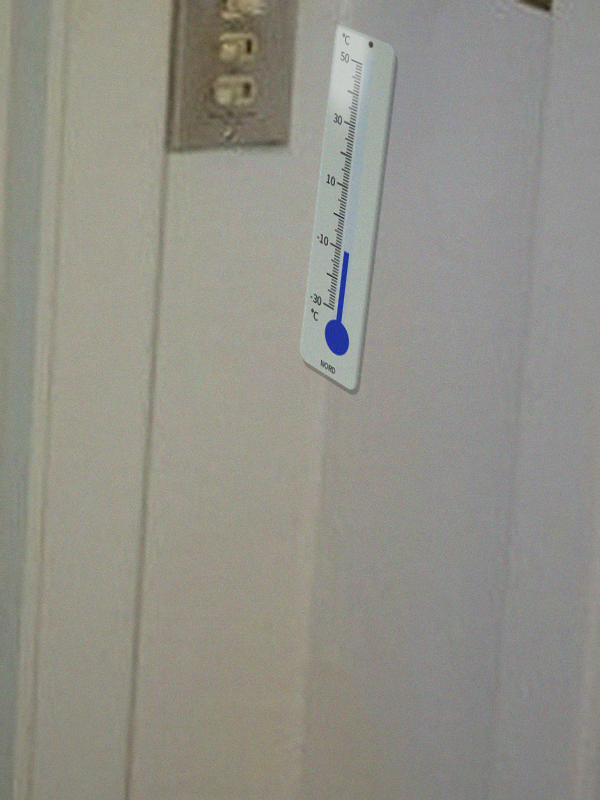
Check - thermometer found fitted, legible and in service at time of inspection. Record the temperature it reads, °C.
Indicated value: -10 °C
